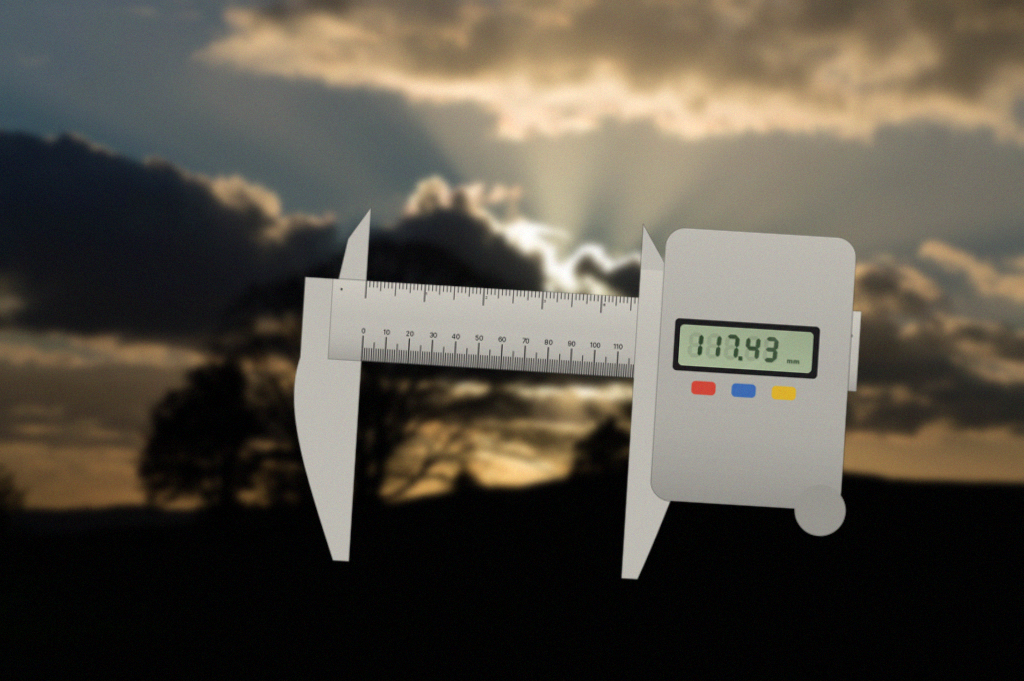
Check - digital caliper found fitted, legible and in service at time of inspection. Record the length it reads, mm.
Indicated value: 117.43 mm
